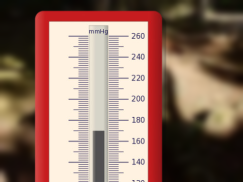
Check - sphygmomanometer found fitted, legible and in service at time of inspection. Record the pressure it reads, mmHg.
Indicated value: 170 mmHg
